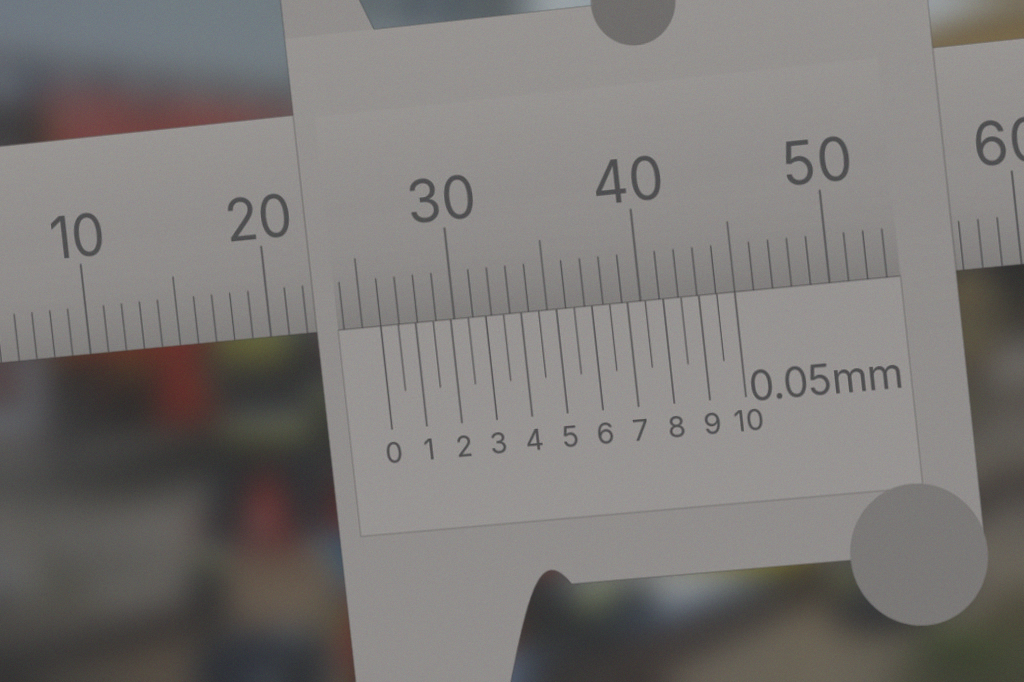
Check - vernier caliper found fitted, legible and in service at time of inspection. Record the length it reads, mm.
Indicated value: 26.0 mm
